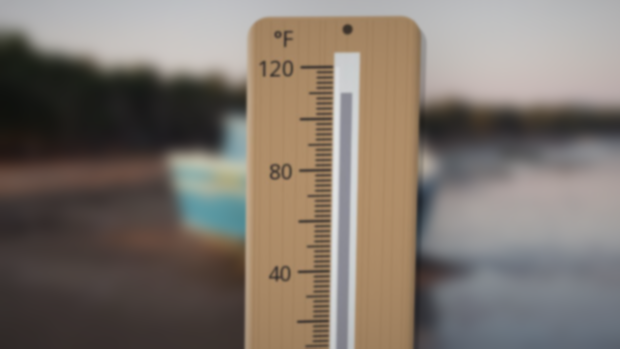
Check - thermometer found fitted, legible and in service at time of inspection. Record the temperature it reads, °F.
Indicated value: 110 °F
